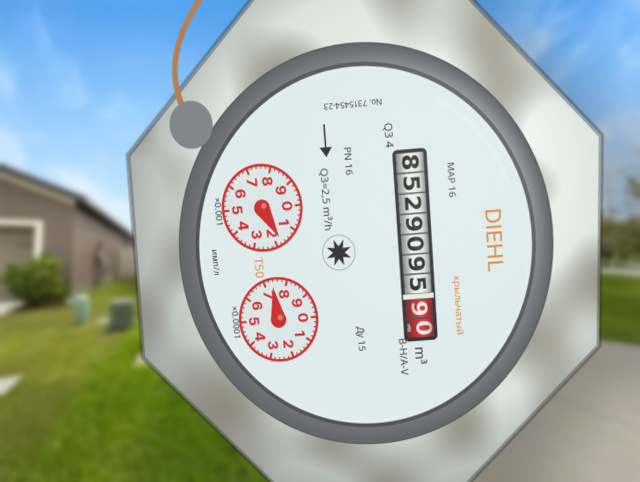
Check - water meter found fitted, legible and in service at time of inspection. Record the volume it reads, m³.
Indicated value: 8529095.9017 m³
